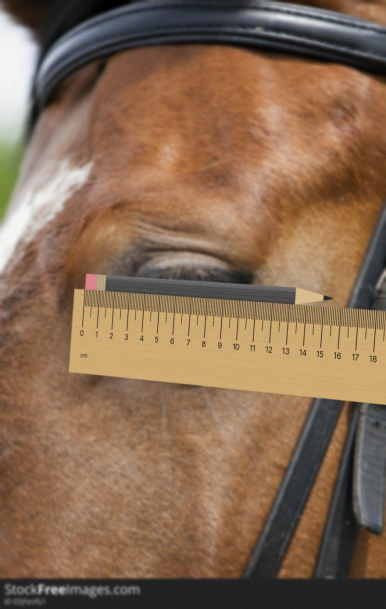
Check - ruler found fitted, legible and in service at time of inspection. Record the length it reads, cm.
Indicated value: 15.5 cm
